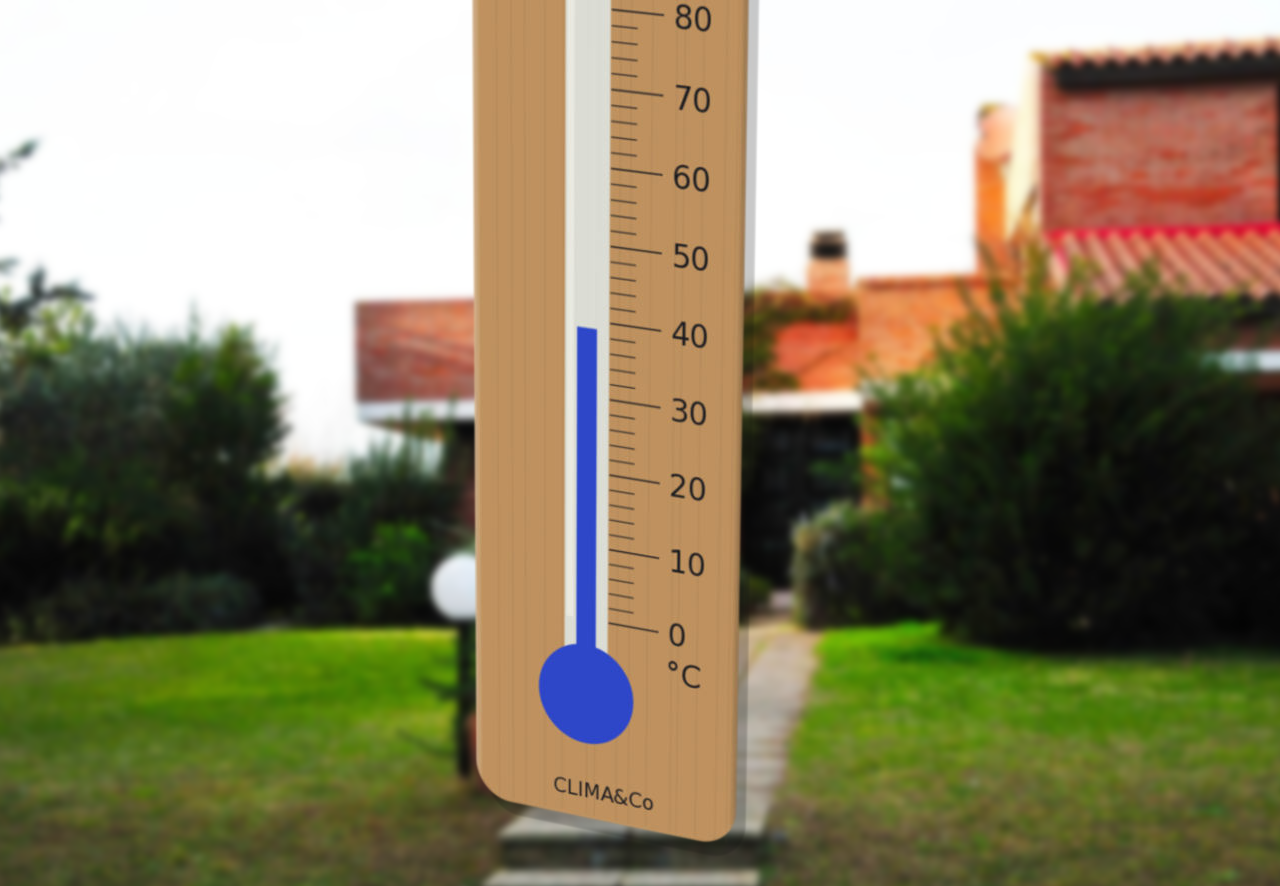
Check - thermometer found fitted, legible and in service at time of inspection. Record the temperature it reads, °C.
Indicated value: 39 °C
